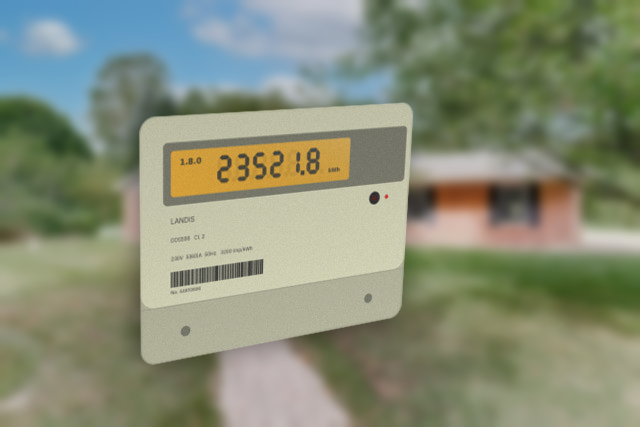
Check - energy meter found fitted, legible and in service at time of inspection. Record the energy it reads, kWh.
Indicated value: 23521.8 kWh
